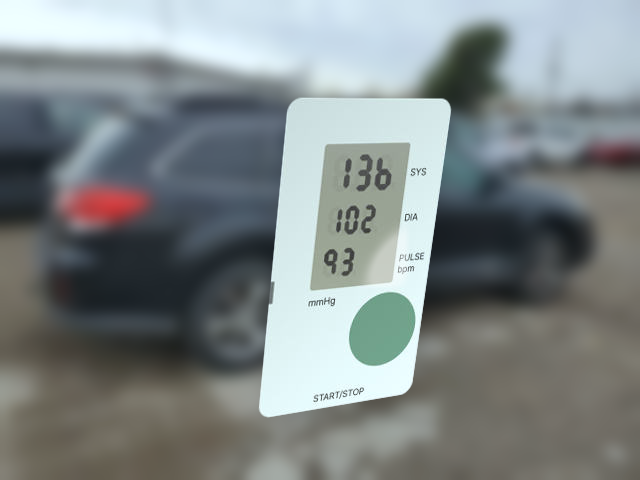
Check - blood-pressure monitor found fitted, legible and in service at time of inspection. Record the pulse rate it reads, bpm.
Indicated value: 93 bpm
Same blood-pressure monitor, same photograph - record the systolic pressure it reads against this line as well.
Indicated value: 136 mmHg
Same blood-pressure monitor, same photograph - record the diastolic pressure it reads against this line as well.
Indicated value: 102 mmHg
